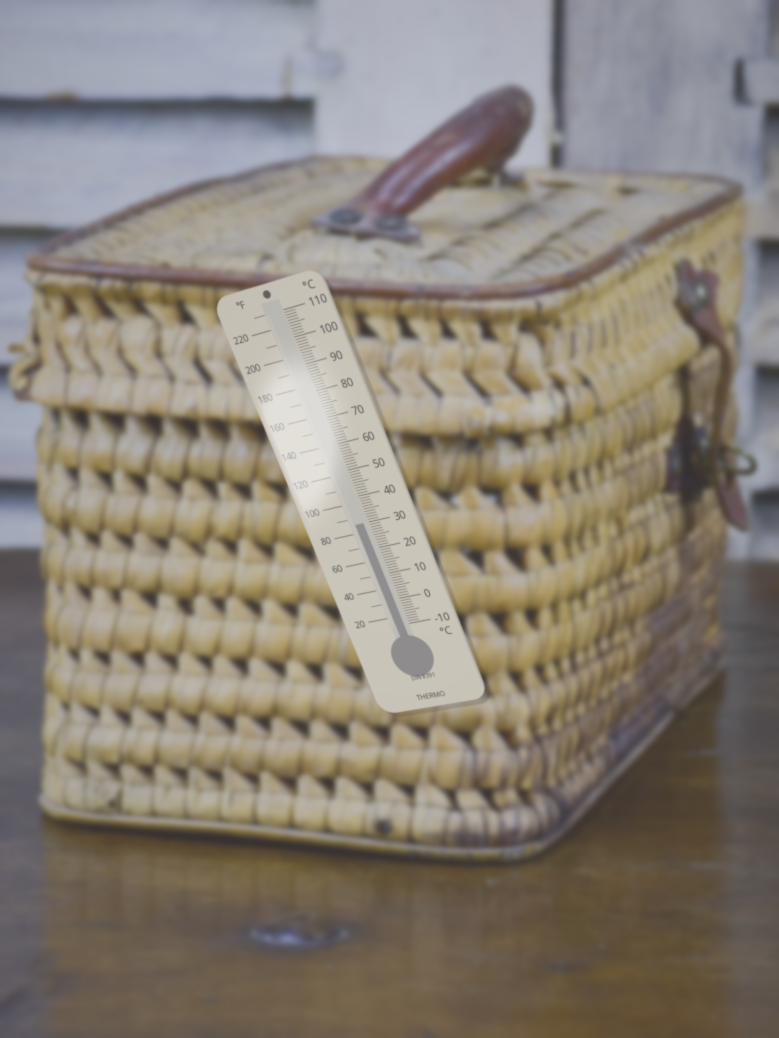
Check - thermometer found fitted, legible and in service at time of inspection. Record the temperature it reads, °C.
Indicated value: 30 °C
